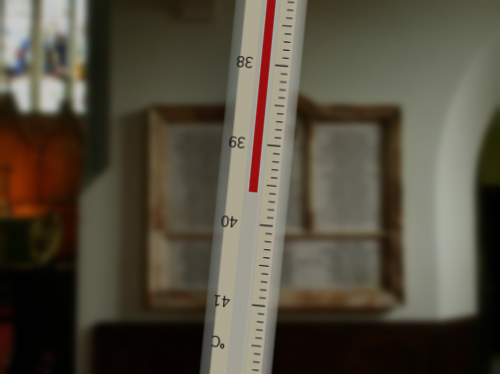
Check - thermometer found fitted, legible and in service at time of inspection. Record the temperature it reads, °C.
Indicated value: 39.6 °C
